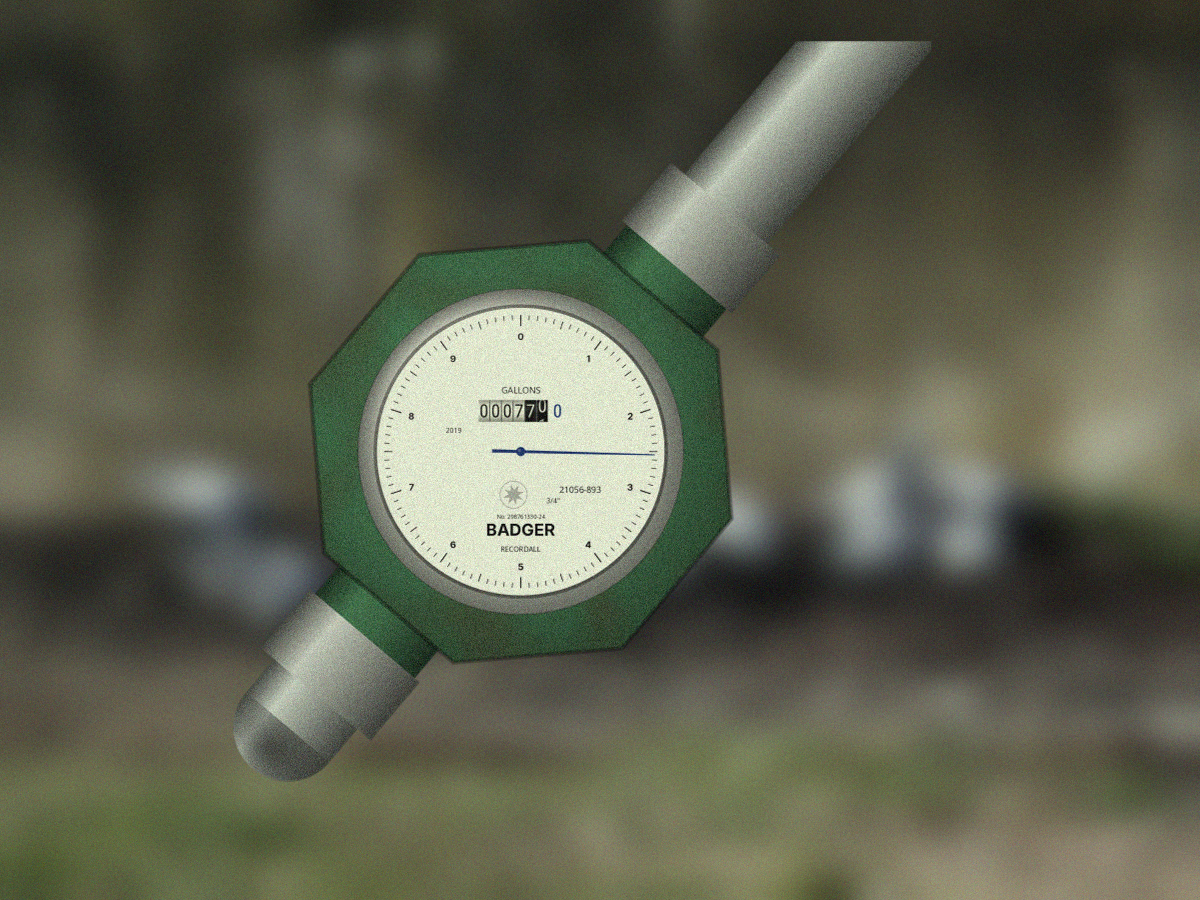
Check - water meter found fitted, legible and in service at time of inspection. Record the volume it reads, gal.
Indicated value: 7702.5 gal
